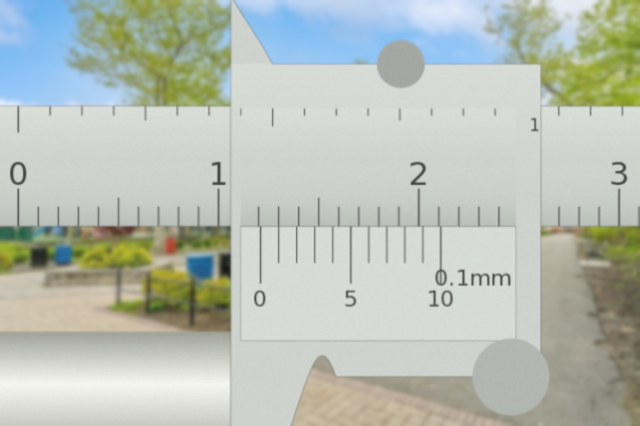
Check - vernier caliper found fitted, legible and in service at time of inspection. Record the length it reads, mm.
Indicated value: 12.1 mm
